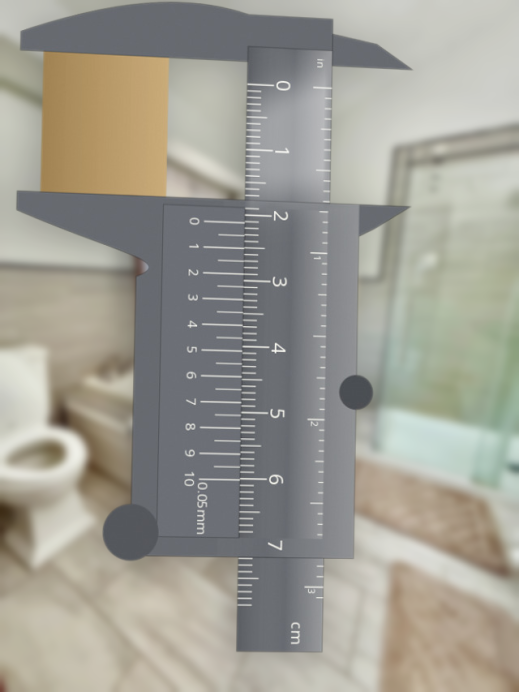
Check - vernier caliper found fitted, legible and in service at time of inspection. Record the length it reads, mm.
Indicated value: 21.2 mm
